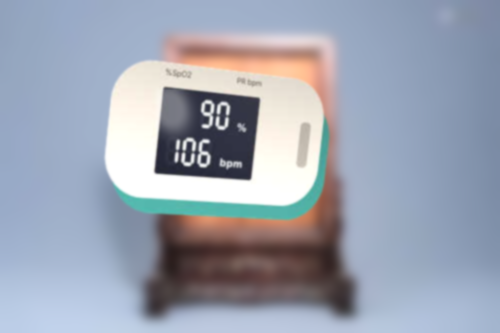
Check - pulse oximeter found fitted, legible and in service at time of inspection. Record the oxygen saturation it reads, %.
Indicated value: 90 %
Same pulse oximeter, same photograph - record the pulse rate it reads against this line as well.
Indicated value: 106 bpm
